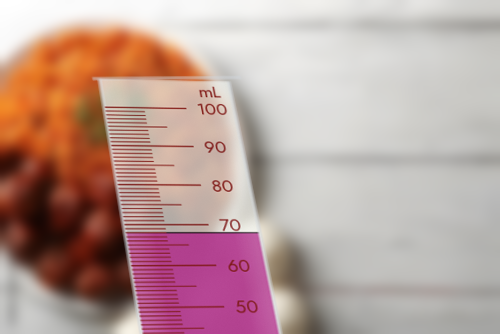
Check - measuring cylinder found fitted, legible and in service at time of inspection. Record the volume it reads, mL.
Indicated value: 68 mL
